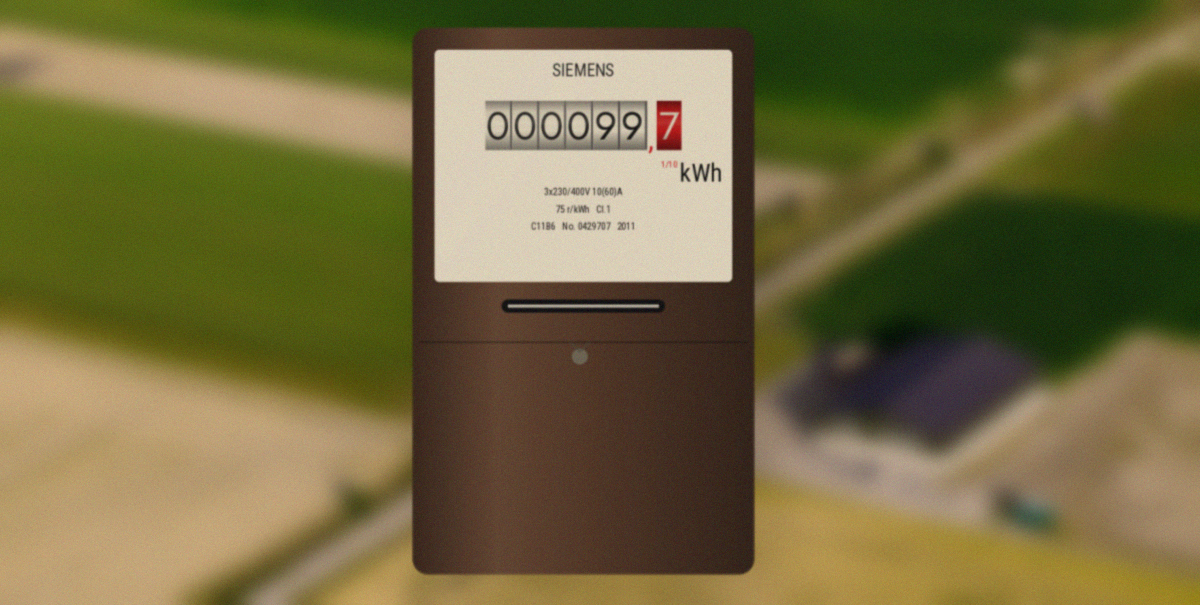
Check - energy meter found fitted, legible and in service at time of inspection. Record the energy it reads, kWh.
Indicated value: 99.7 kWh
